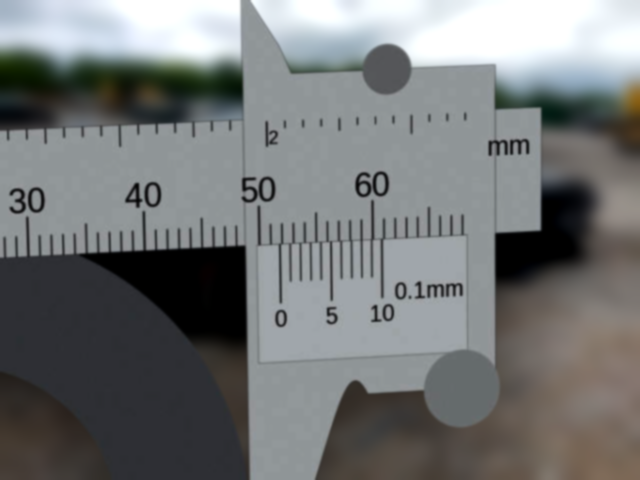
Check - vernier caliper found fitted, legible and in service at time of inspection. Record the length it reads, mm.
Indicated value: 51.8 mm
